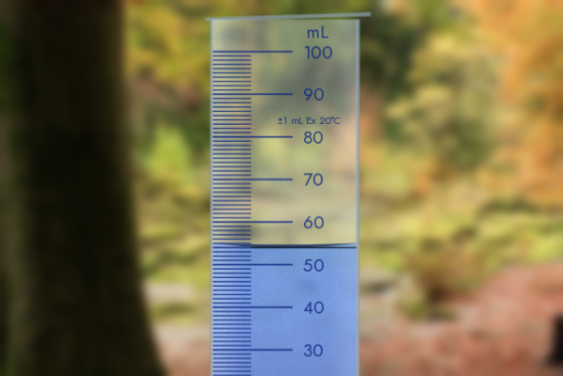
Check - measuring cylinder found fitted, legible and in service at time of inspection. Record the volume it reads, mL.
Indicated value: 54 mL
